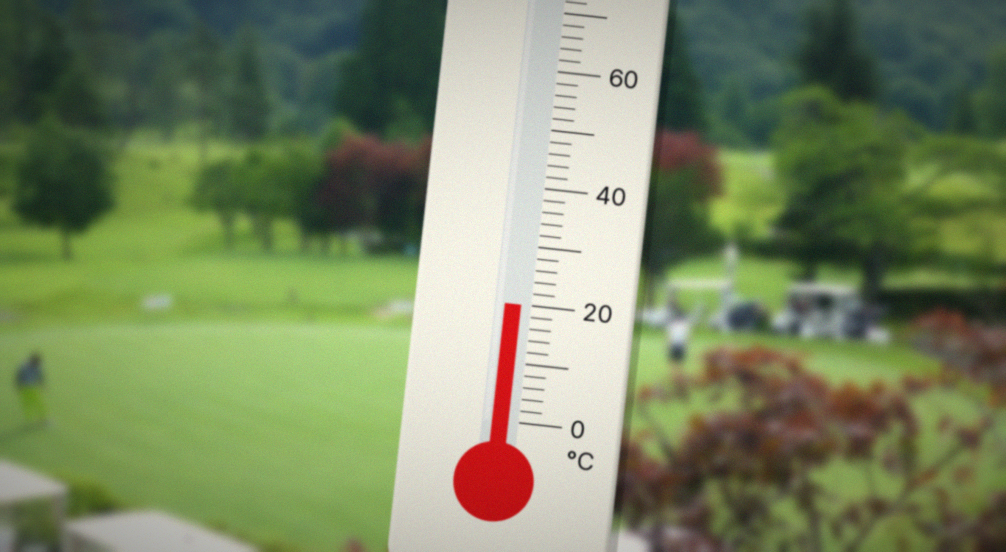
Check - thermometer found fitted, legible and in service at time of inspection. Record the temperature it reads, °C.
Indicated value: 20 °C
